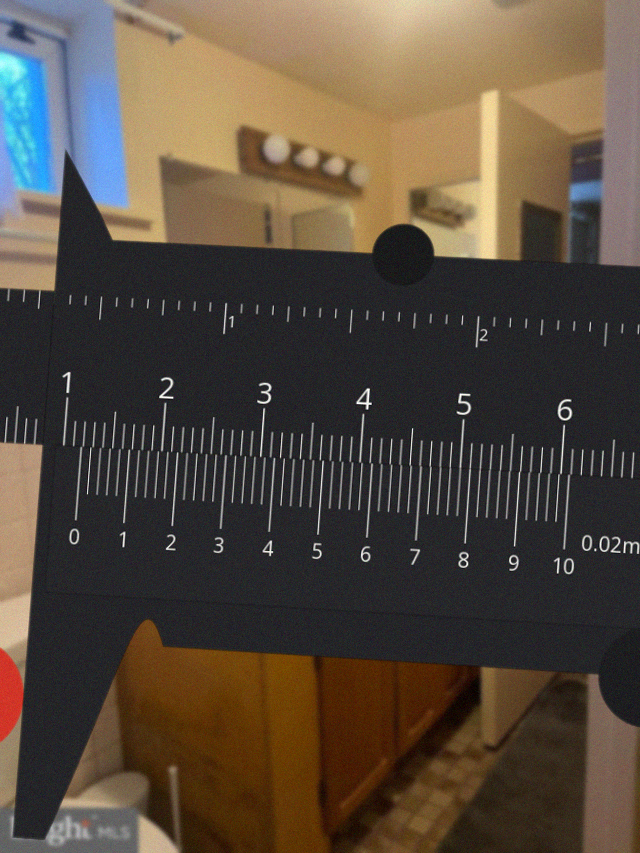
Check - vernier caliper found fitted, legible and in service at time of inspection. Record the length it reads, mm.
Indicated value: 11.8 mm
